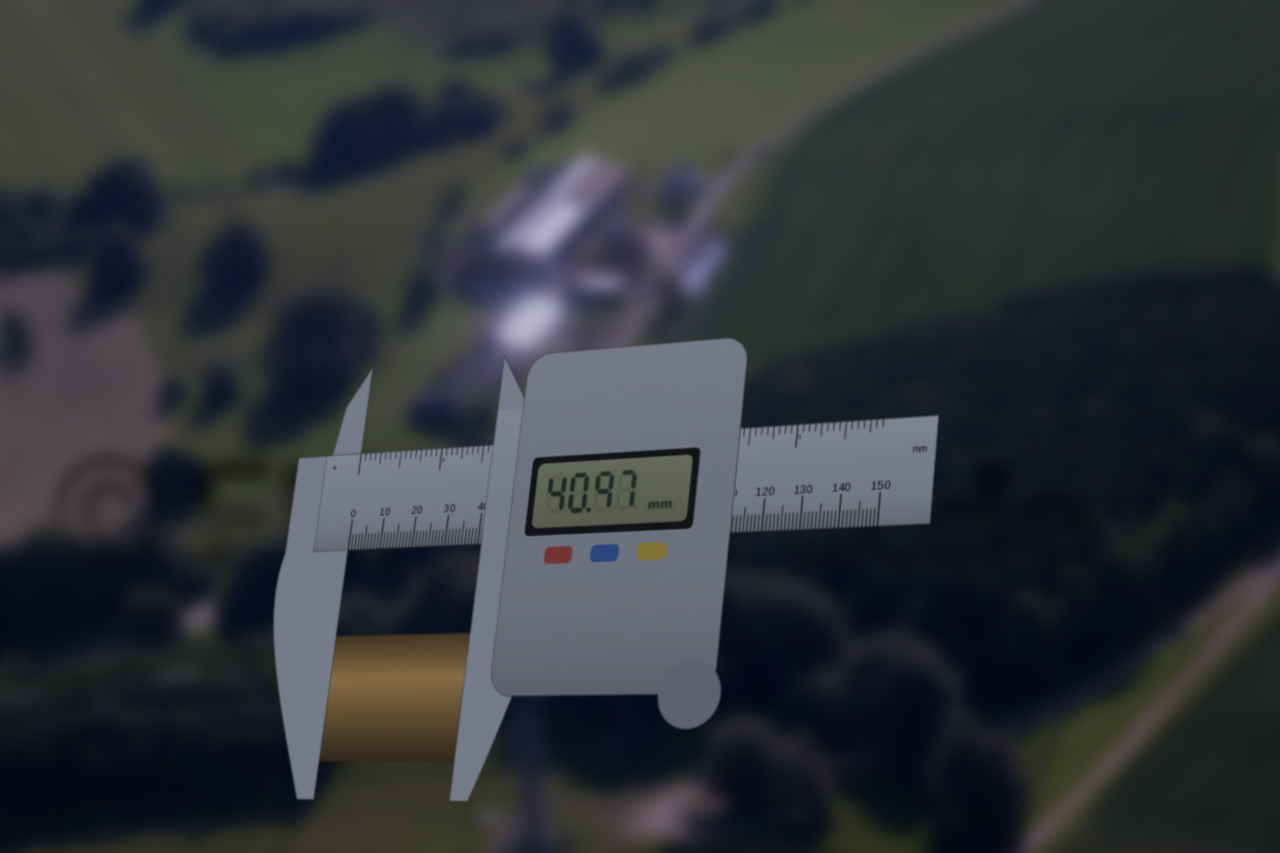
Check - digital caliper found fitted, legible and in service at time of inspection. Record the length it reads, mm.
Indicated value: 40.97 mm
